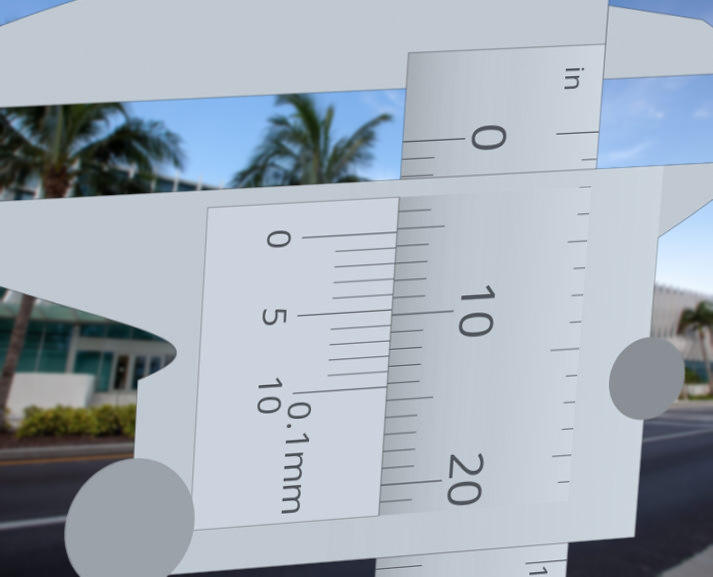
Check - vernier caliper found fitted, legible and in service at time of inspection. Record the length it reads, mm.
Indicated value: 5.2 mm
